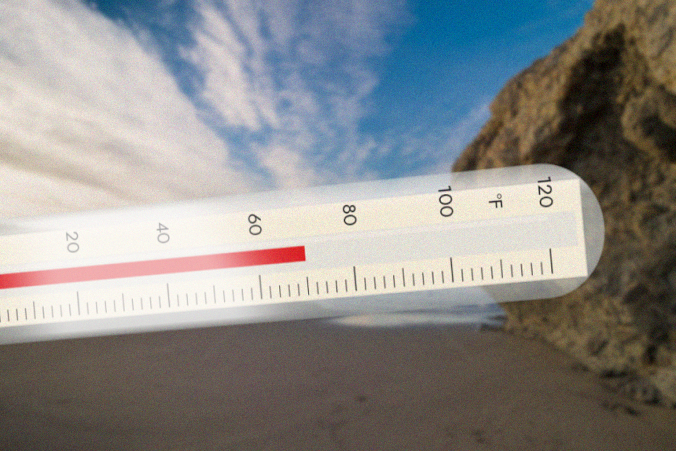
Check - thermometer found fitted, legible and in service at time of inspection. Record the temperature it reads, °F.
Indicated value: 70 °F
